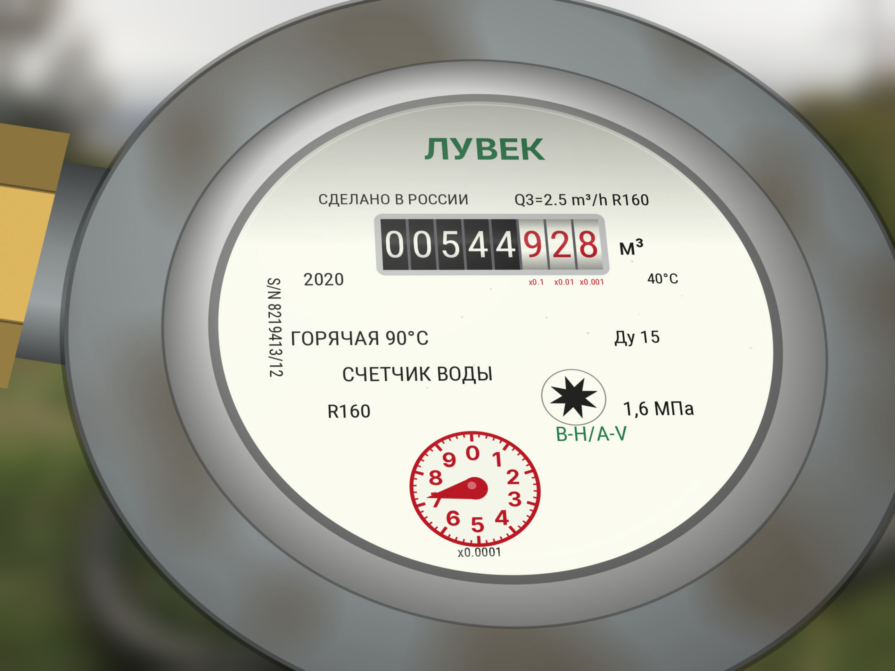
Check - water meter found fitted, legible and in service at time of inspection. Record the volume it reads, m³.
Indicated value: 544.9287 m³
